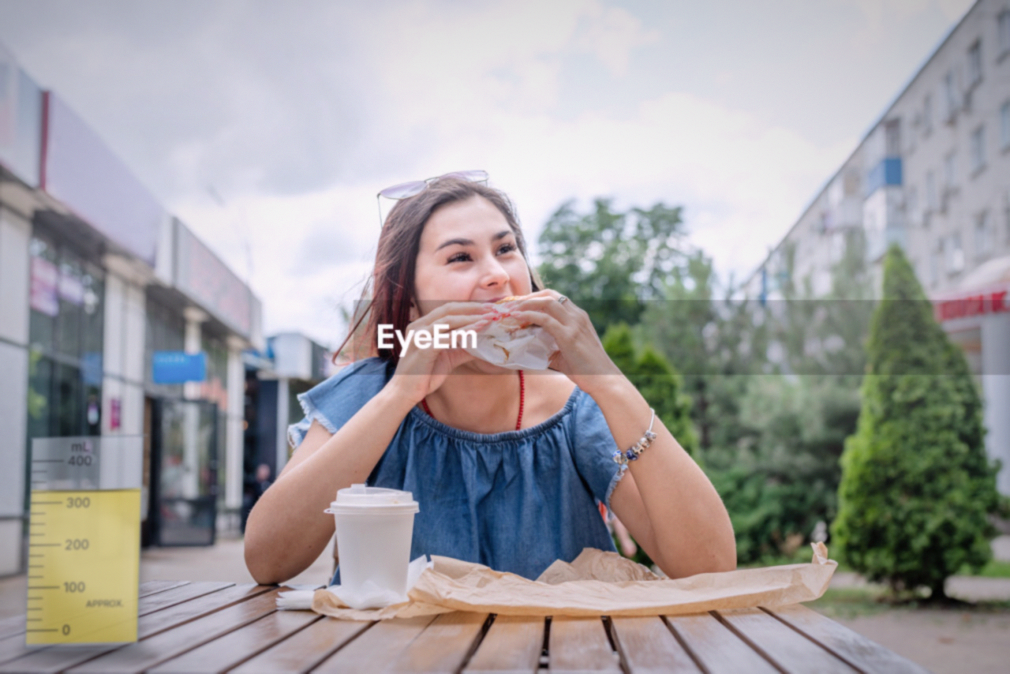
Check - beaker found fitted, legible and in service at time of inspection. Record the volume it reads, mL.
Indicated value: 325 mL
